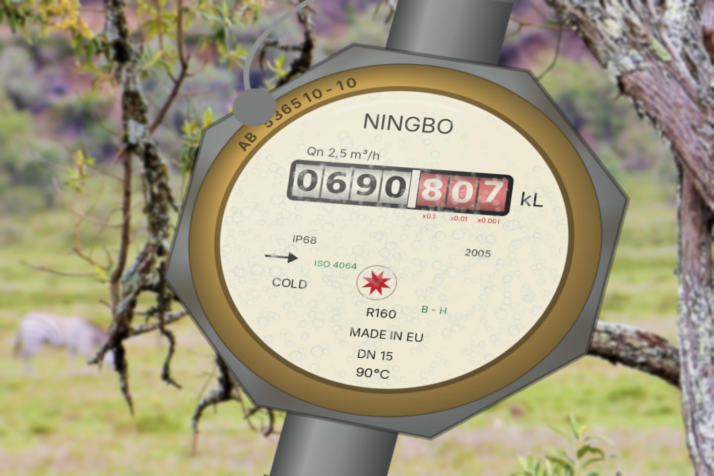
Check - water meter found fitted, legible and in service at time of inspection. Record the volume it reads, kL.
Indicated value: 690.807 kL
